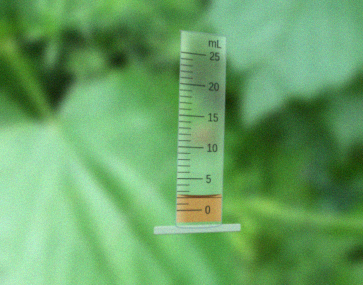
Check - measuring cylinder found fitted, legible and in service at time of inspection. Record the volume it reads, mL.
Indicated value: 2 mL
